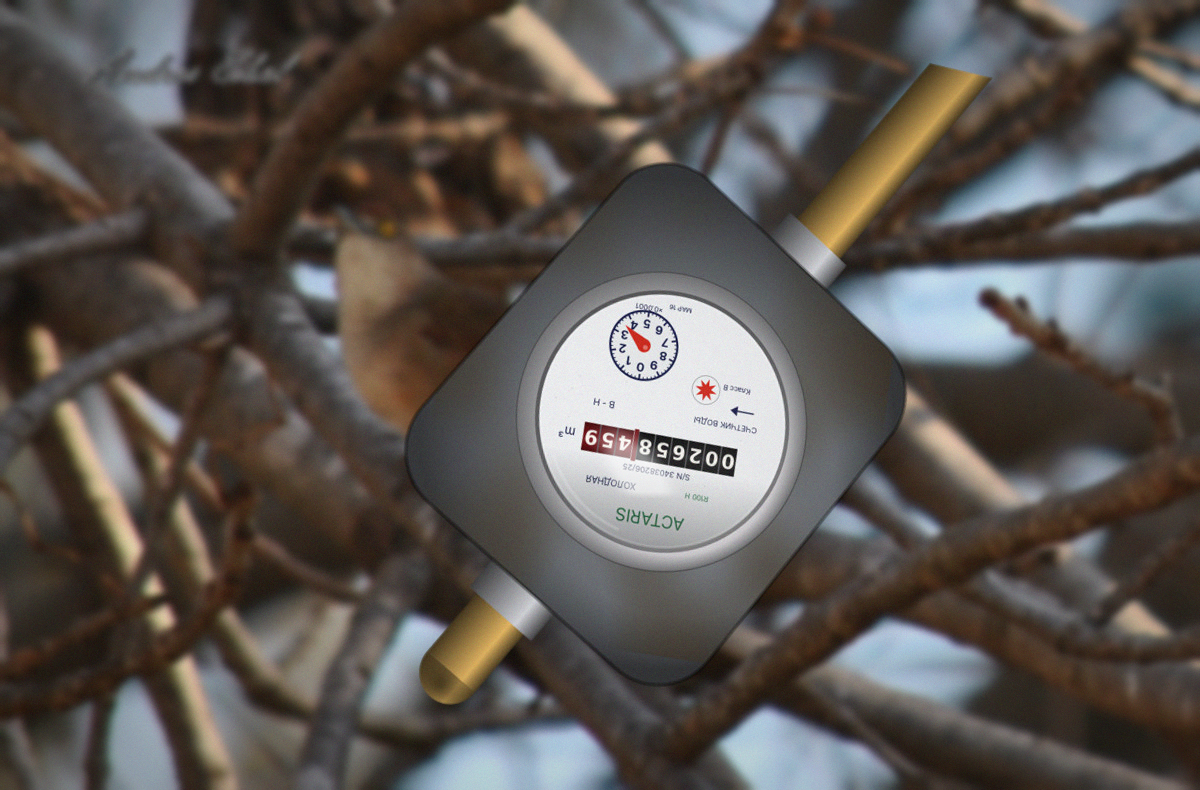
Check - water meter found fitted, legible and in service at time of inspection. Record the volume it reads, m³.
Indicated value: 2658.4593 m³
